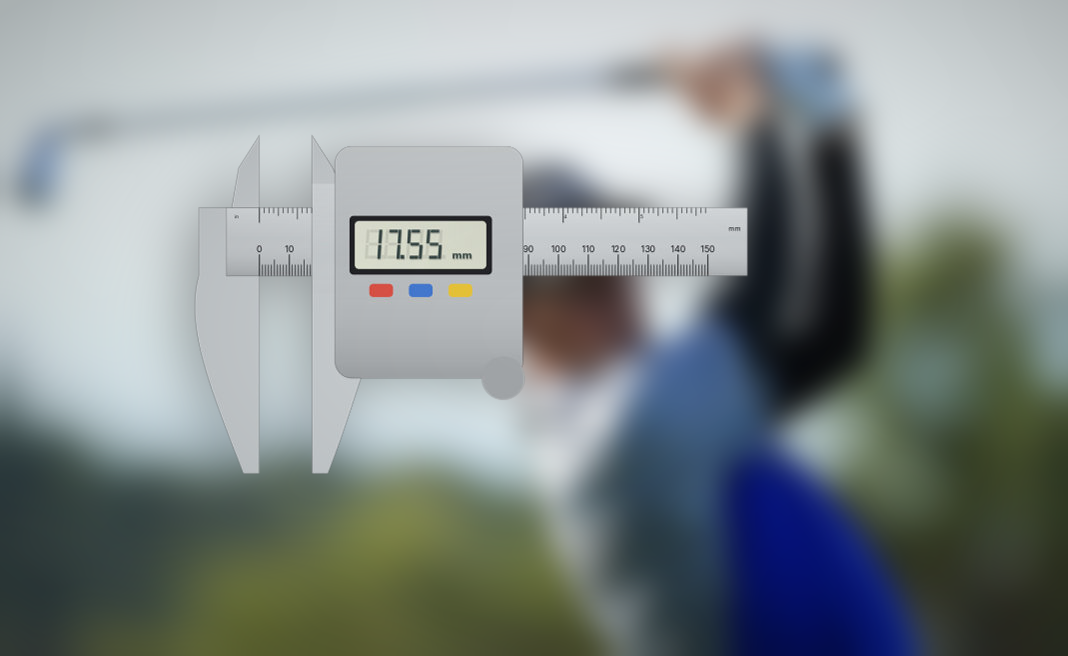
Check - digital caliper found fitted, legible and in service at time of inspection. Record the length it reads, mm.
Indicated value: 17.55 mm
